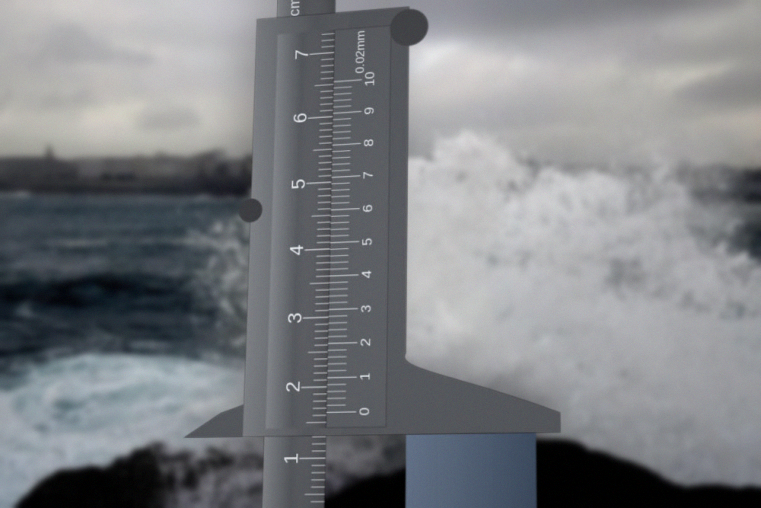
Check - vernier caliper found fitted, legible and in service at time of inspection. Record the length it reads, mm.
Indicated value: 16.4 mm
